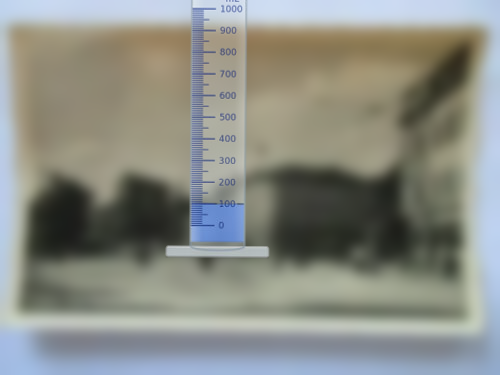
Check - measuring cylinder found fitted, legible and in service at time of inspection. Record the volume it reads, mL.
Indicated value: 100 mL
